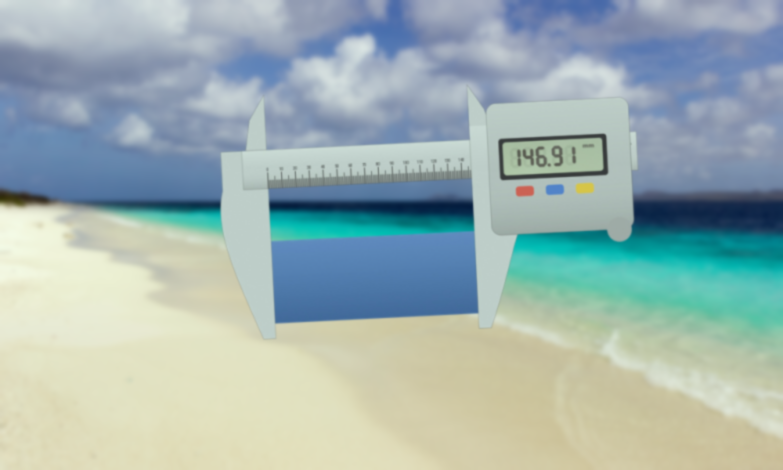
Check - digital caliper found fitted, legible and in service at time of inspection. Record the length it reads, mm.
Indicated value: 146.91 mm
